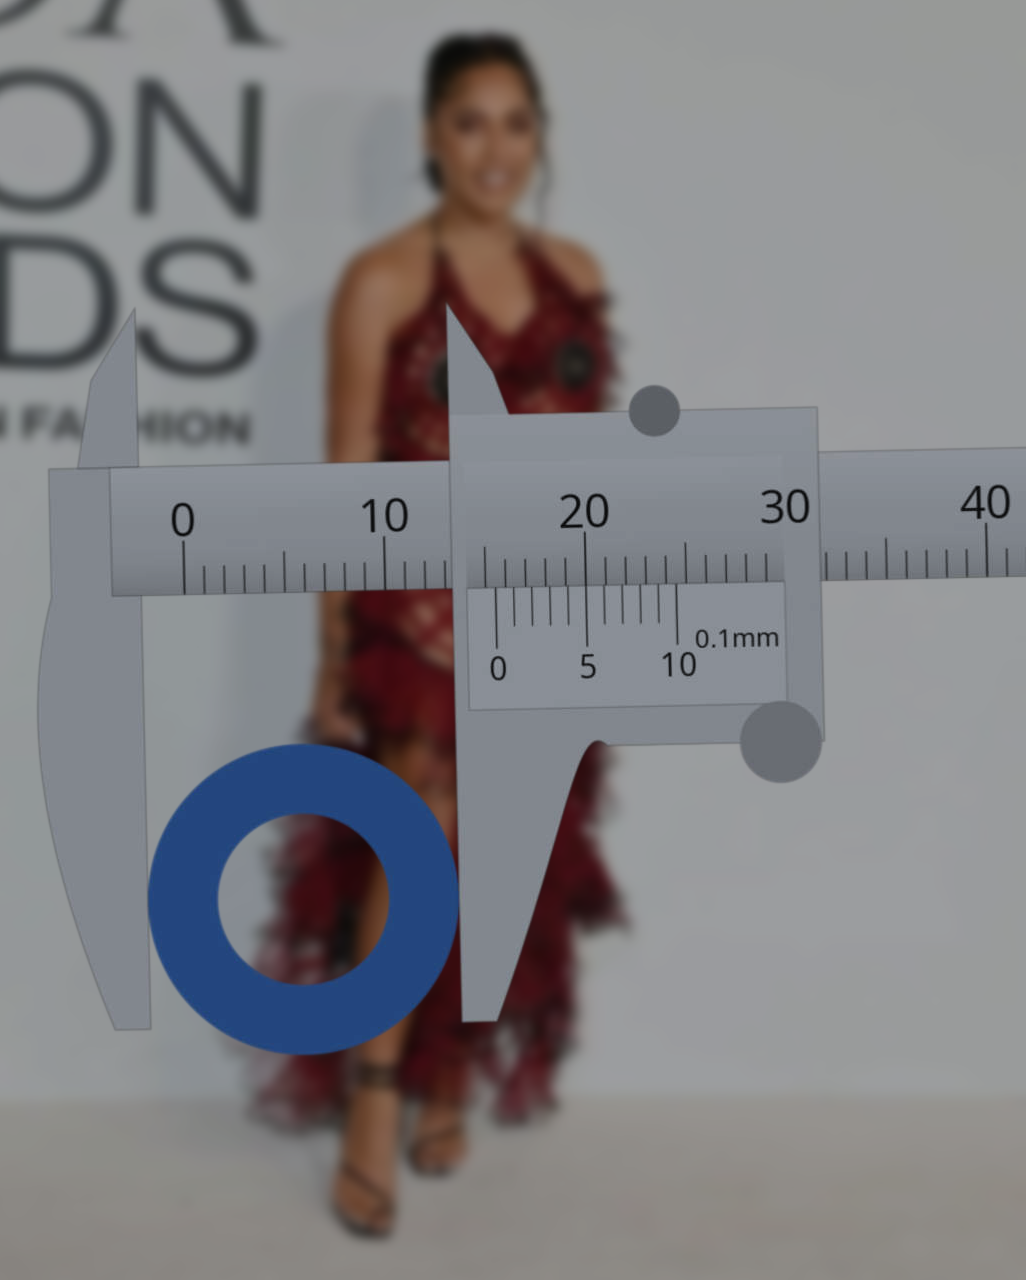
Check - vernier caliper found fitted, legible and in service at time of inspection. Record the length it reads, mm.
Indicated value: 15.5 mm
